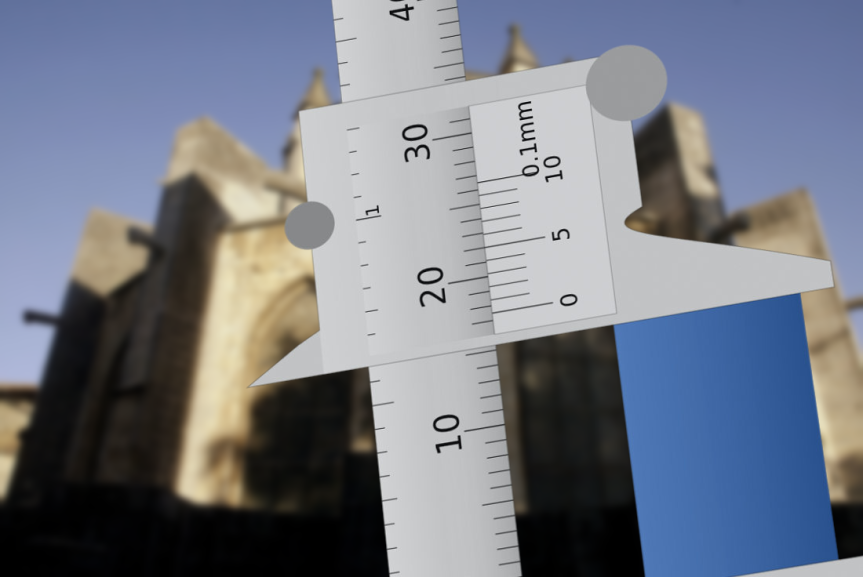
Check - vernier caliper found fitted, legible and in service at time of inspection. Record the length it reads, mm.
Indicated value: 17.5 mm
